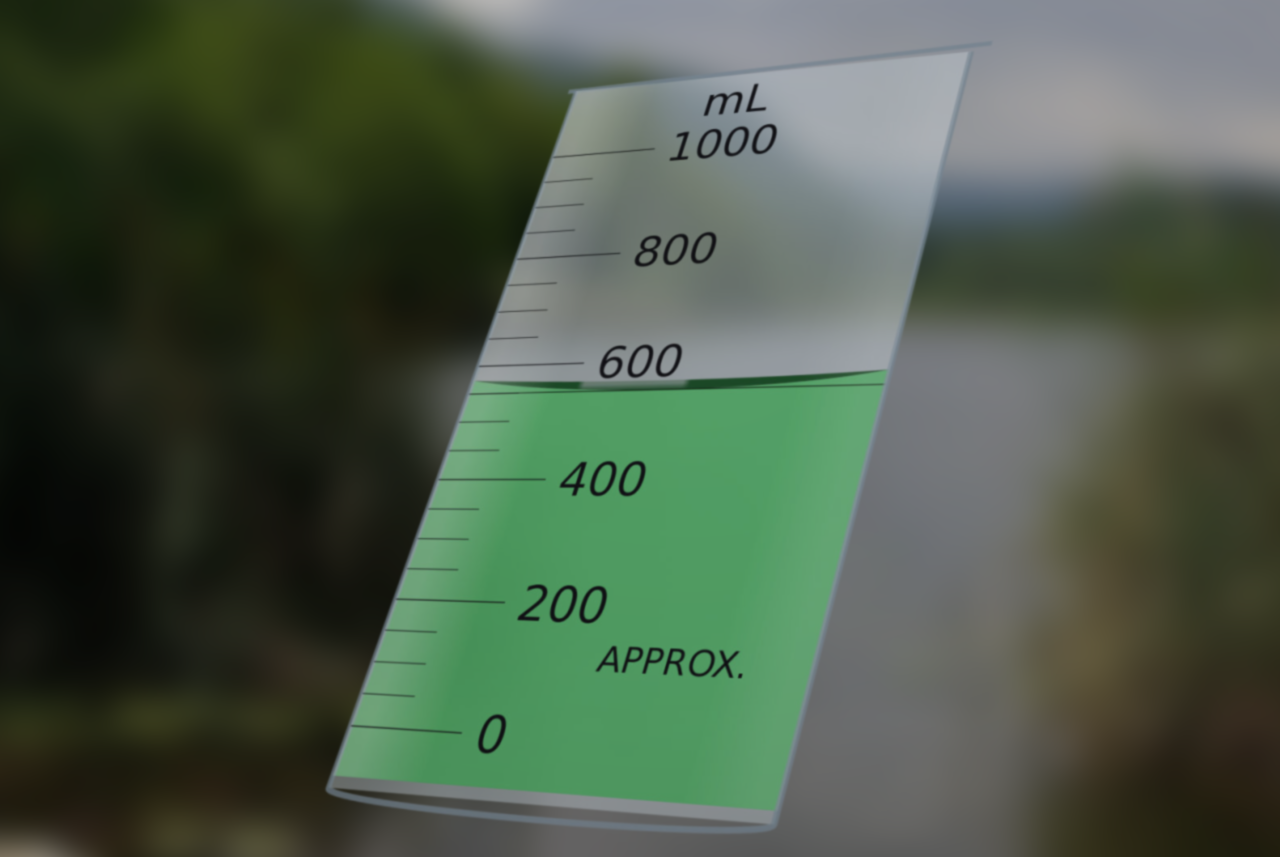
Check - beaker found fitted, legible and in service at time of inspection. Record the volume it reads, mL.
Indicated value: 550 mL
